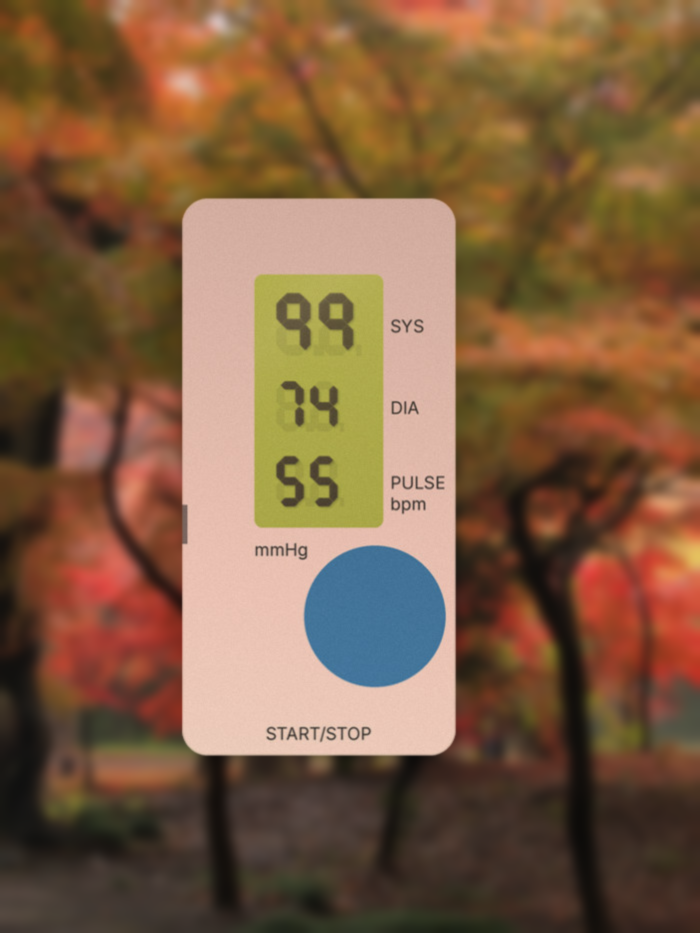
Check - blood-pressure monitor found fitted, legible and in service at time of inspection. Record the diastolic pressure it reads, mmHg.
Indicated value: 74 mmHg
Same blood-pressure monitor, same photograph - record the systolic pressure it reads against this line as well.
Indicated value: 99 mmHg
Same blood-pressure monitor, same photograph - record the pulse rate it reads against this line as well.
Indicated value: 55 bpm
